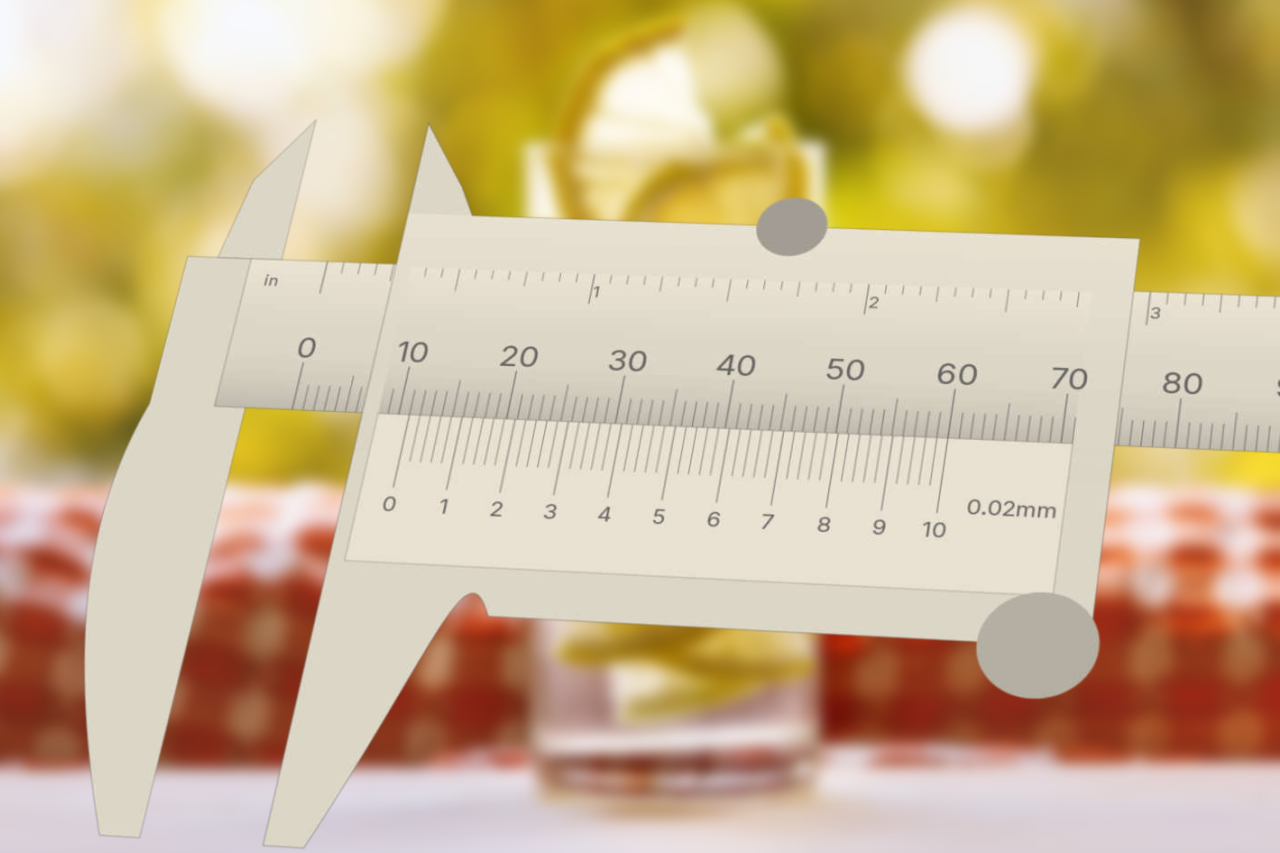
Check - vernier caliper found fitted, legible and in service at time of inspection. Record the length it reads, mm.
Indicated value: 11.0 mm
